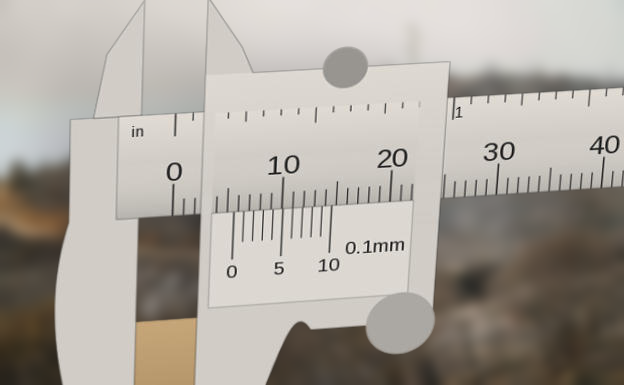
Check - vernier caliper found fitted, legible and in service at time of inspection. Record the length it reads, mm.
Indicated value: 5.6 mm
